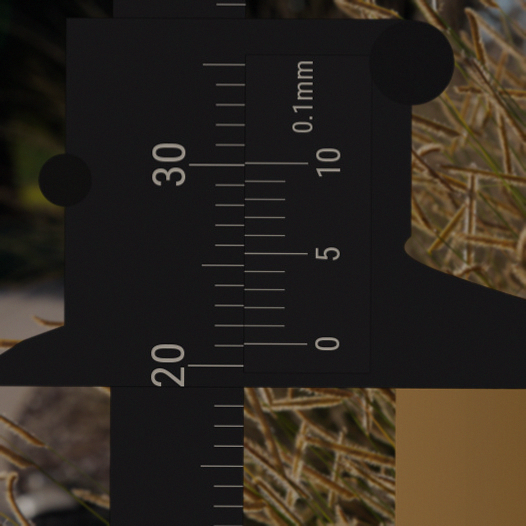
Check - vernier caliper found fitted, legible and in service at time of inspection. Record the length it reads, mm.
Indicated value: 21.1 mm
